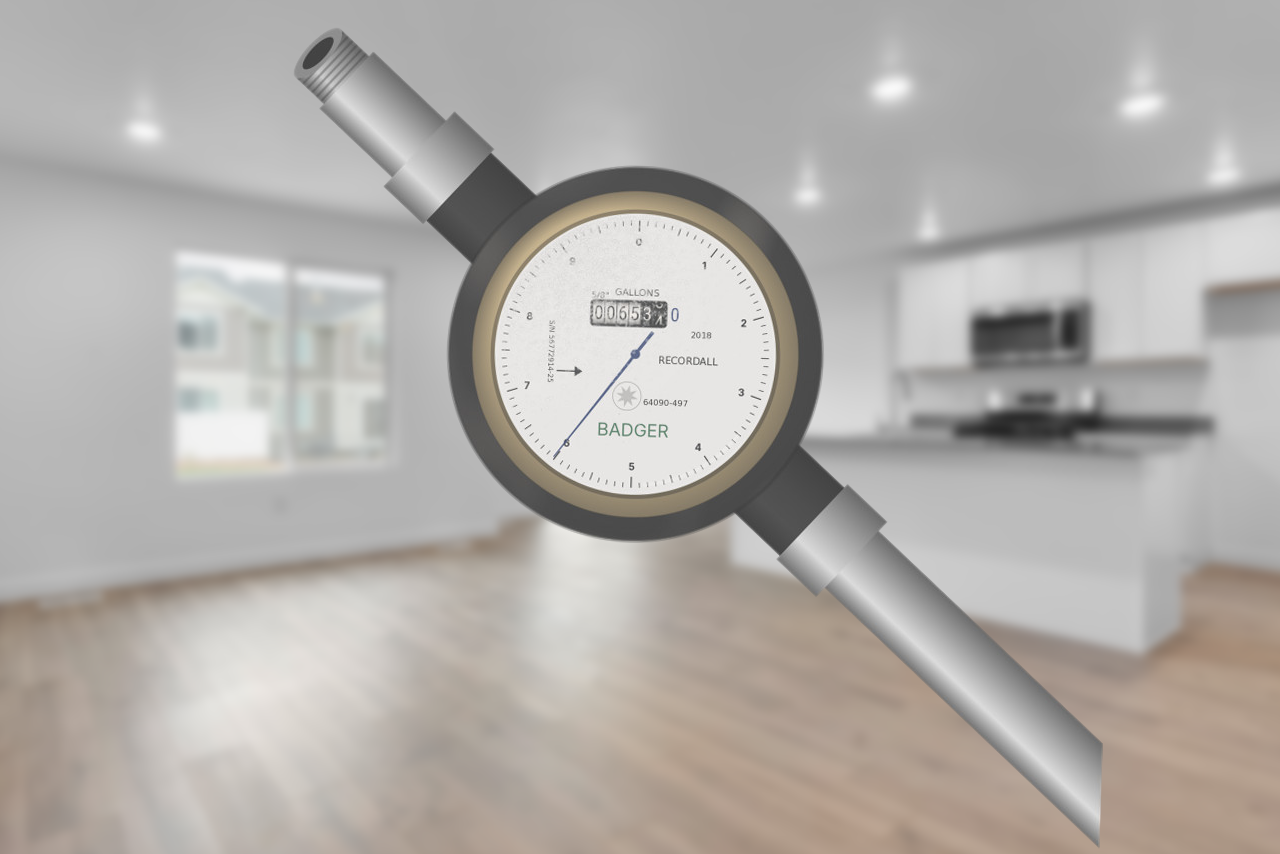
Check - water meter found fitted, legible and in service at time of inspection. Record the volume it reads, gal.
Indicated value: 65336.0 gal
